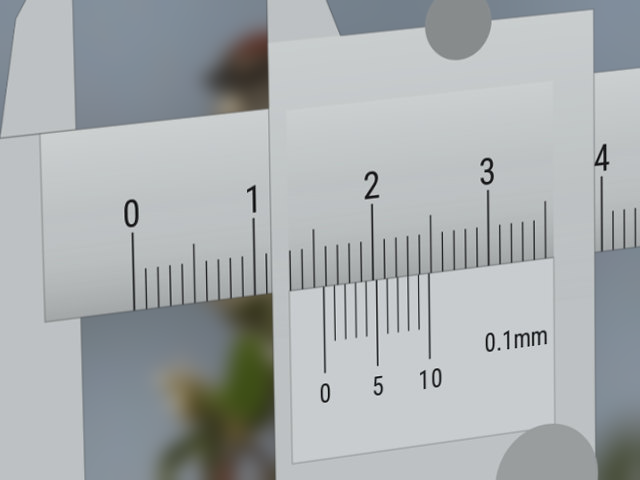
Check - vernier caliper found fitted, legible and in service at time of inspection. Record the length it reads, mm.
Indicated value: 15.8 mm
